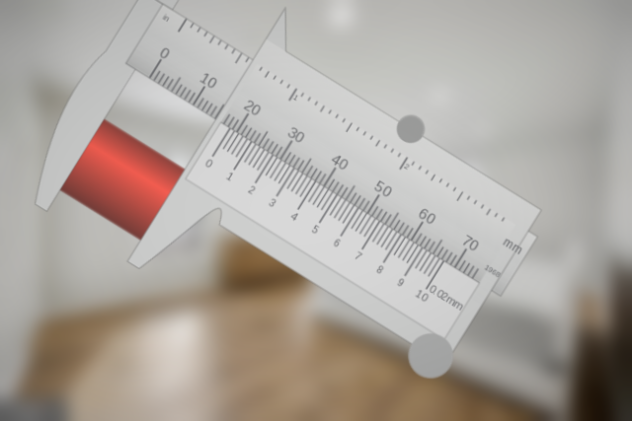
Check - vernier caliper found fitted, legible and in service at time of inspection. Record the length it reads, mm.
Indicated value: 18.5 mm
